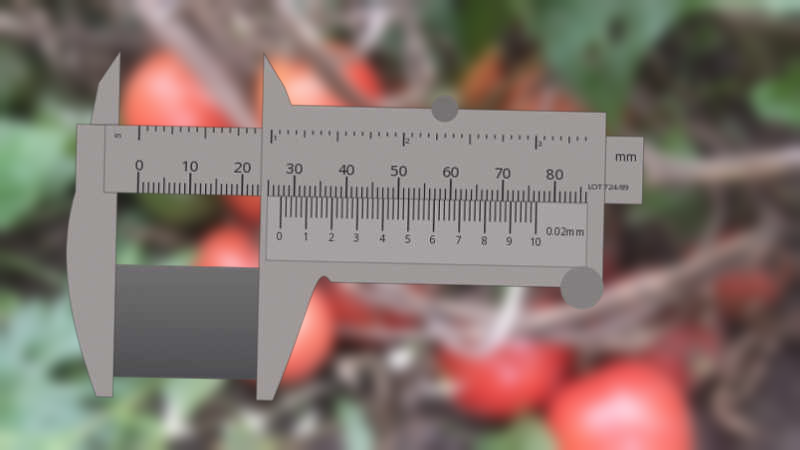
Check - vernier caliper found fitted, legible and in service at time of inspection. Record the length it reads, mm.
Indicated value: 27.5 mm
